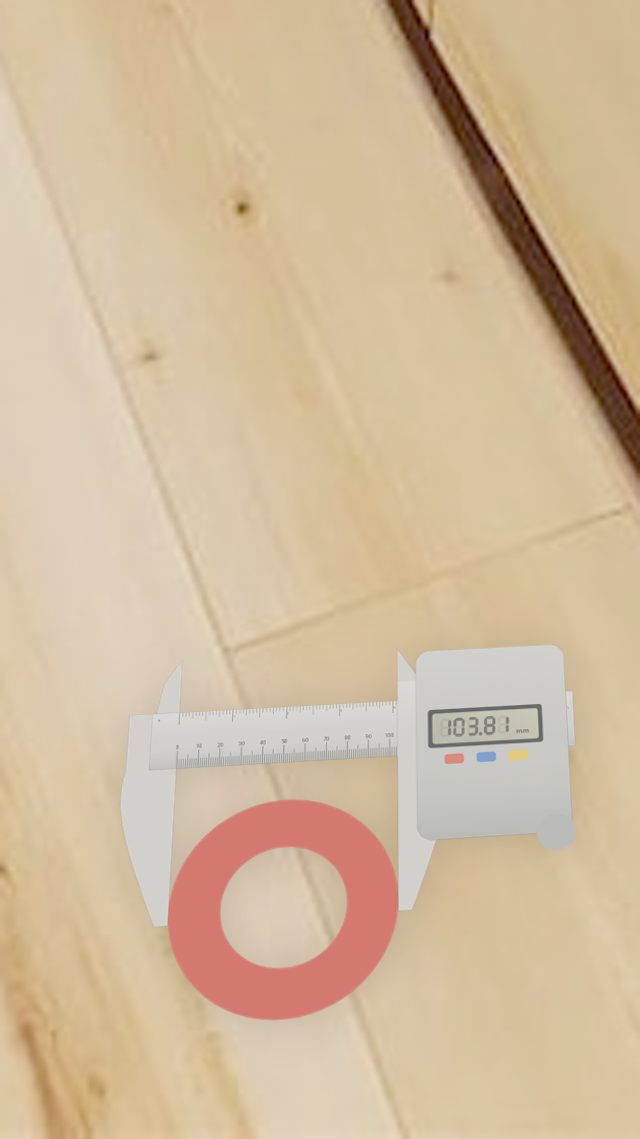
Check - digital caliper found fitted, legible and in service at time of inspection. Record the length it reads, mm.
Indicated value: 103.81 mm
